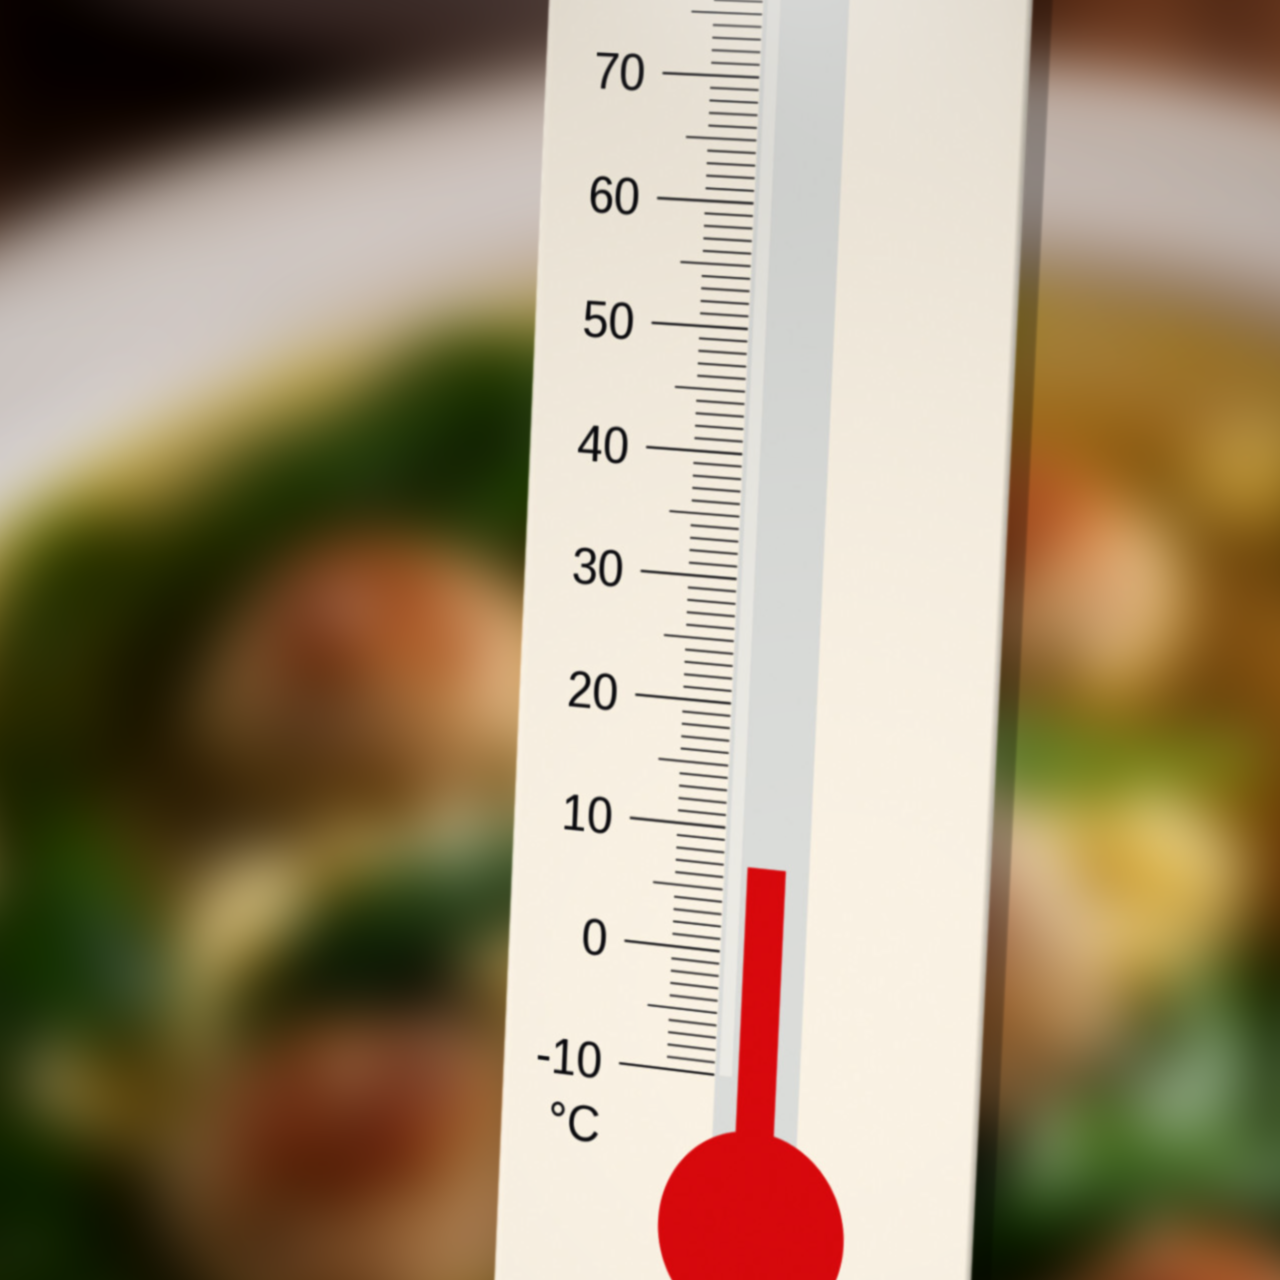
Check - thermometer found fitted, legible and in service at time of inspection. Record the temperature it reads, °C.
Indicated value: 7 °C
